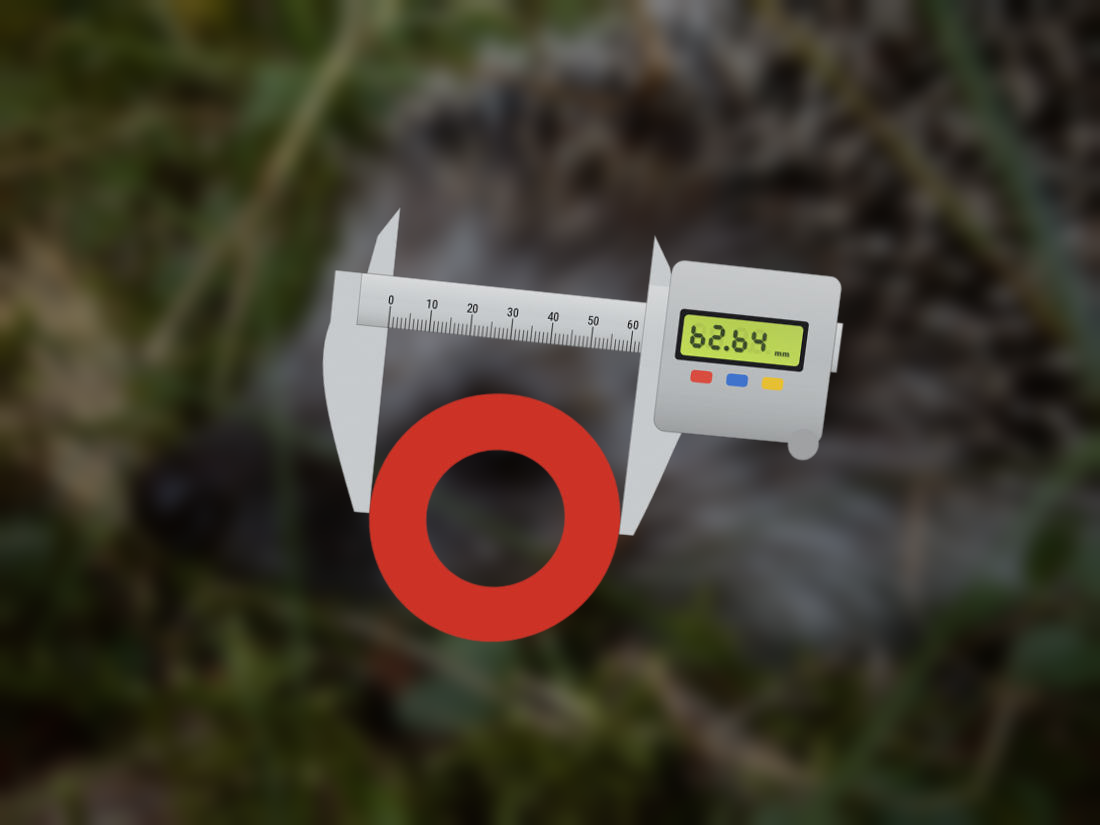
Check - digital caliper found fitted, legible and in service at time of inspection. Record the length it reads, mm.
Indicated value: 62.64 mm
